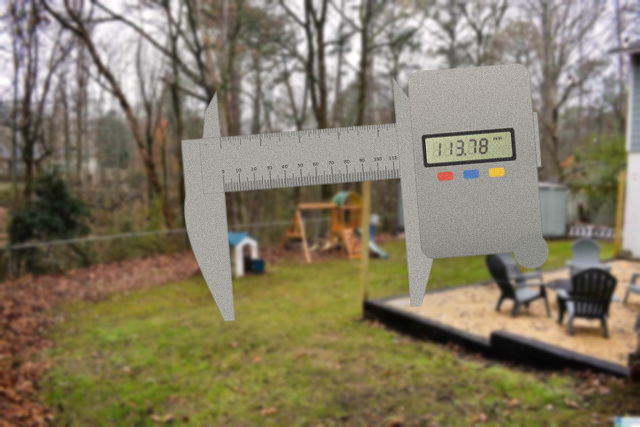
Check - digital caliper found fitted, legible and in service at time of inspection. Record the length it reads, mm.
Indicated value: 113.78 mm
